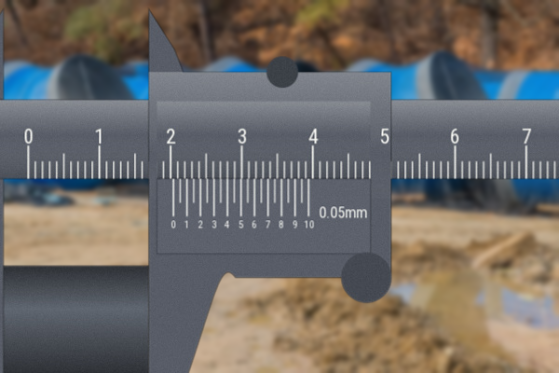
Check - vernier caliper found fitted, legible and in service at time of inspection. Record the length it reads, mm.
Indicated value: 20.4 mm
